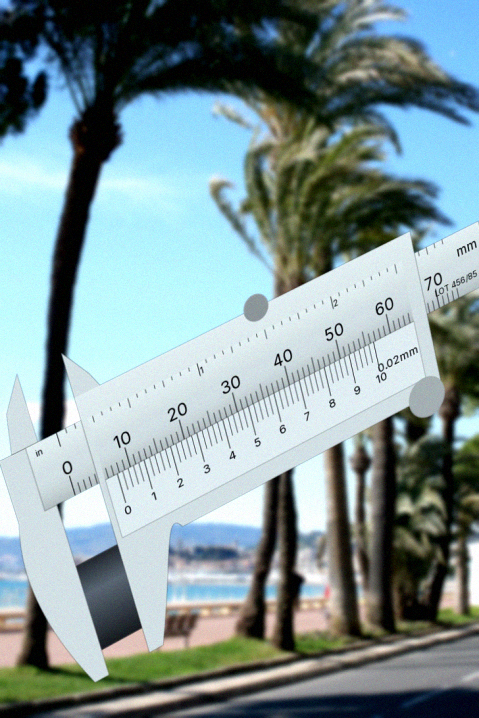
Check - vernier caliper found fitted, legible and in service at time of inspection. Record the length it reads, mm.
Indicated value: 7.6 mm
